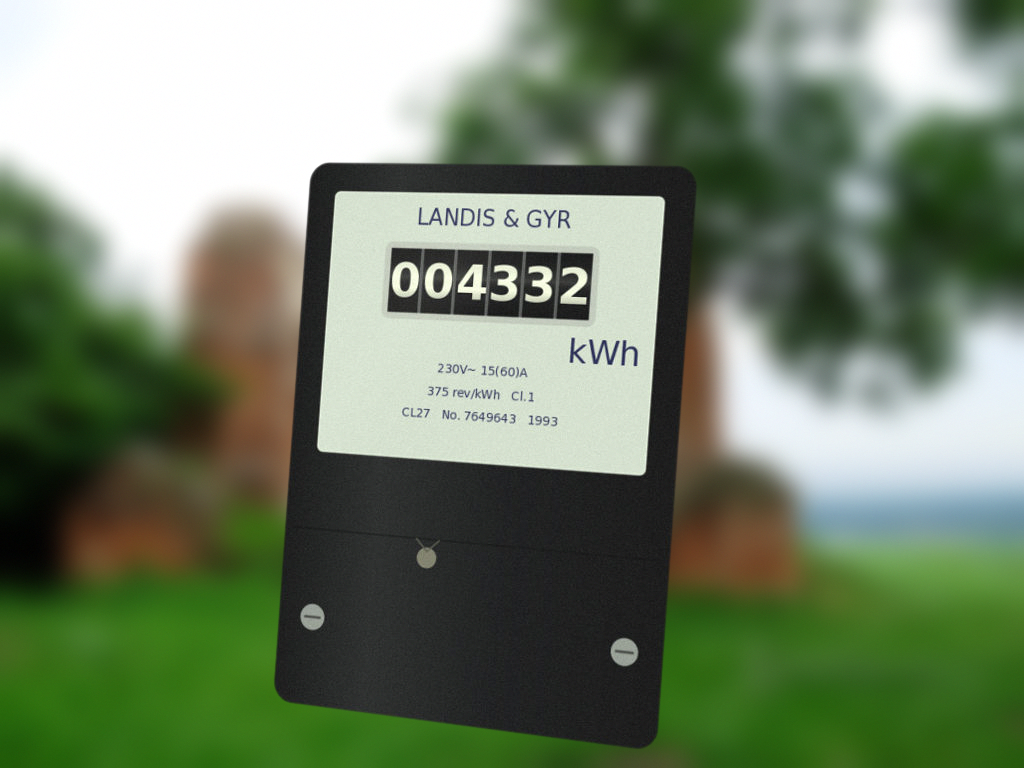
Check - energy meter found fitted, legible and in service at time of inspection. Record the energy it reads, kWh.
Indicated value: 4332 kWh
